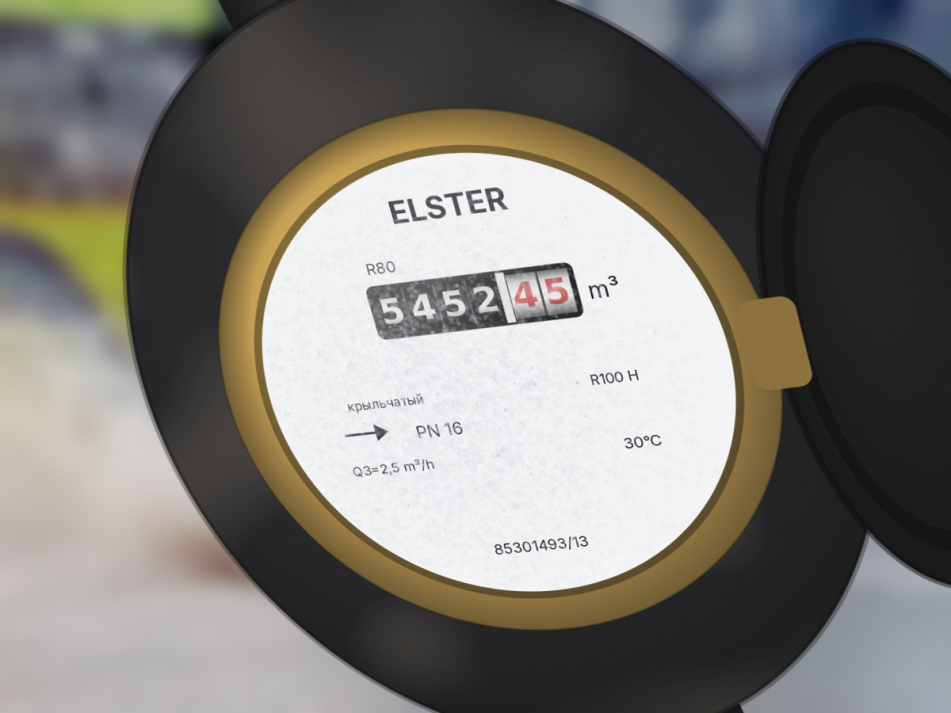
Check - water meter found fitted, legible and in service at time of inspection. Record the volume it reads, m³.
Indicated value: 5452.45 m³
